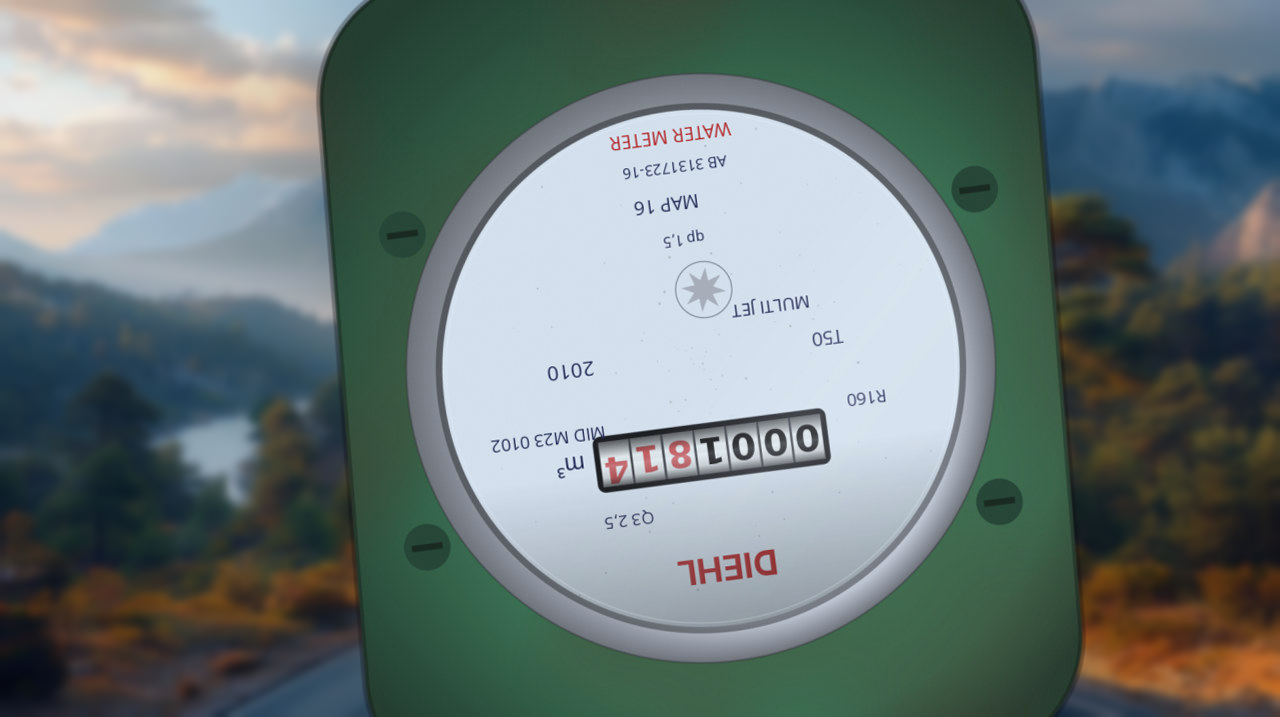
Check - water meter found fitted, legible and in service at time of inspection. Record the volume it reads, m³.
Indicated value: 1.814 m³
